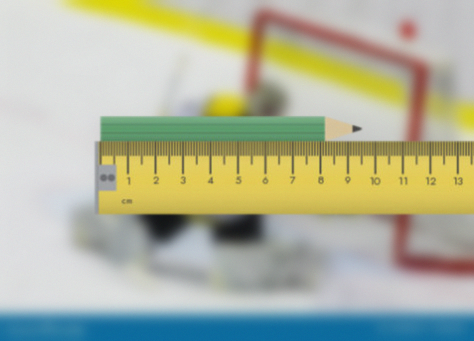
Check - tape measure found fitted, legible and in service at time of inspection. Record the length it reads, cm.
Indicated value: 9.5 cm
